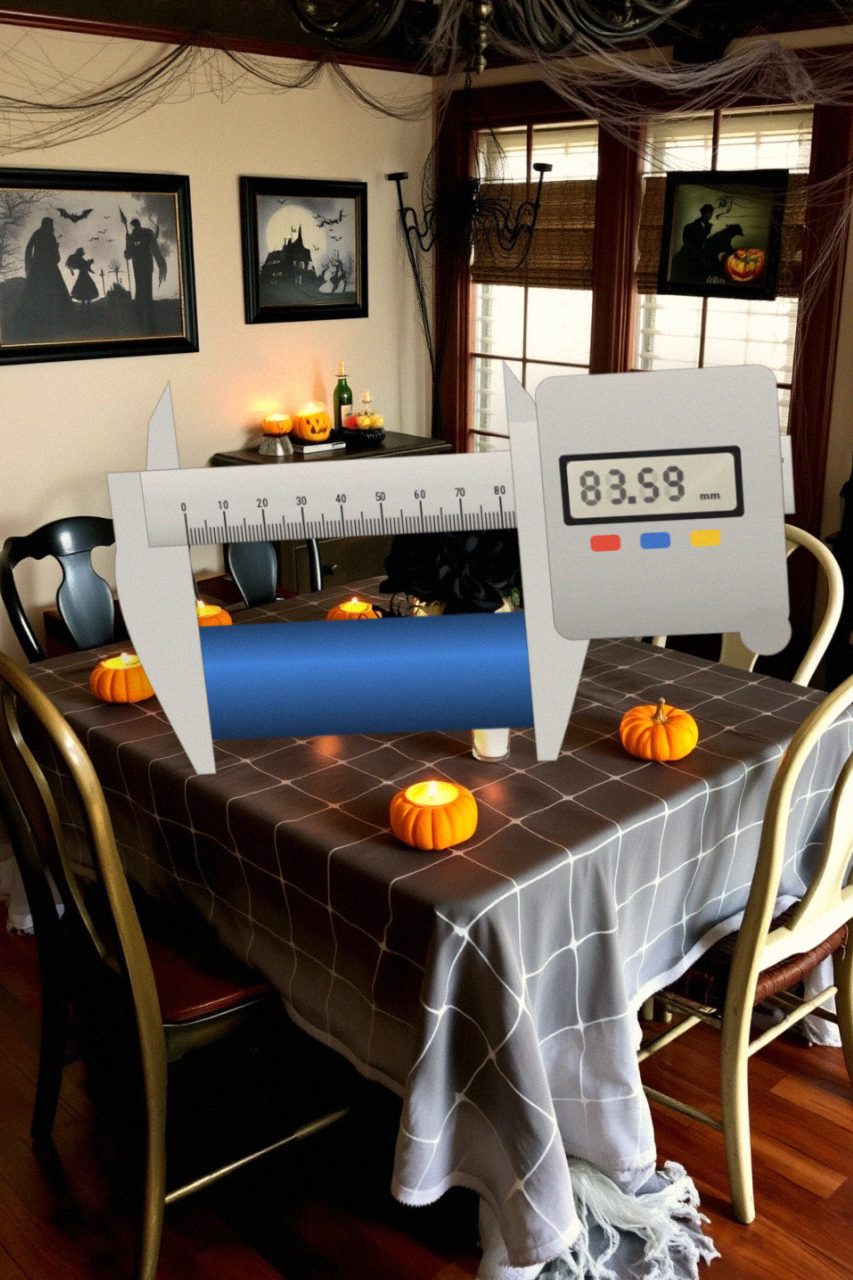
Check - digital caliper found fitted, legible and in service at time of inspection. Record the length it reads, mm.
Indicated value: 83.59 mm
